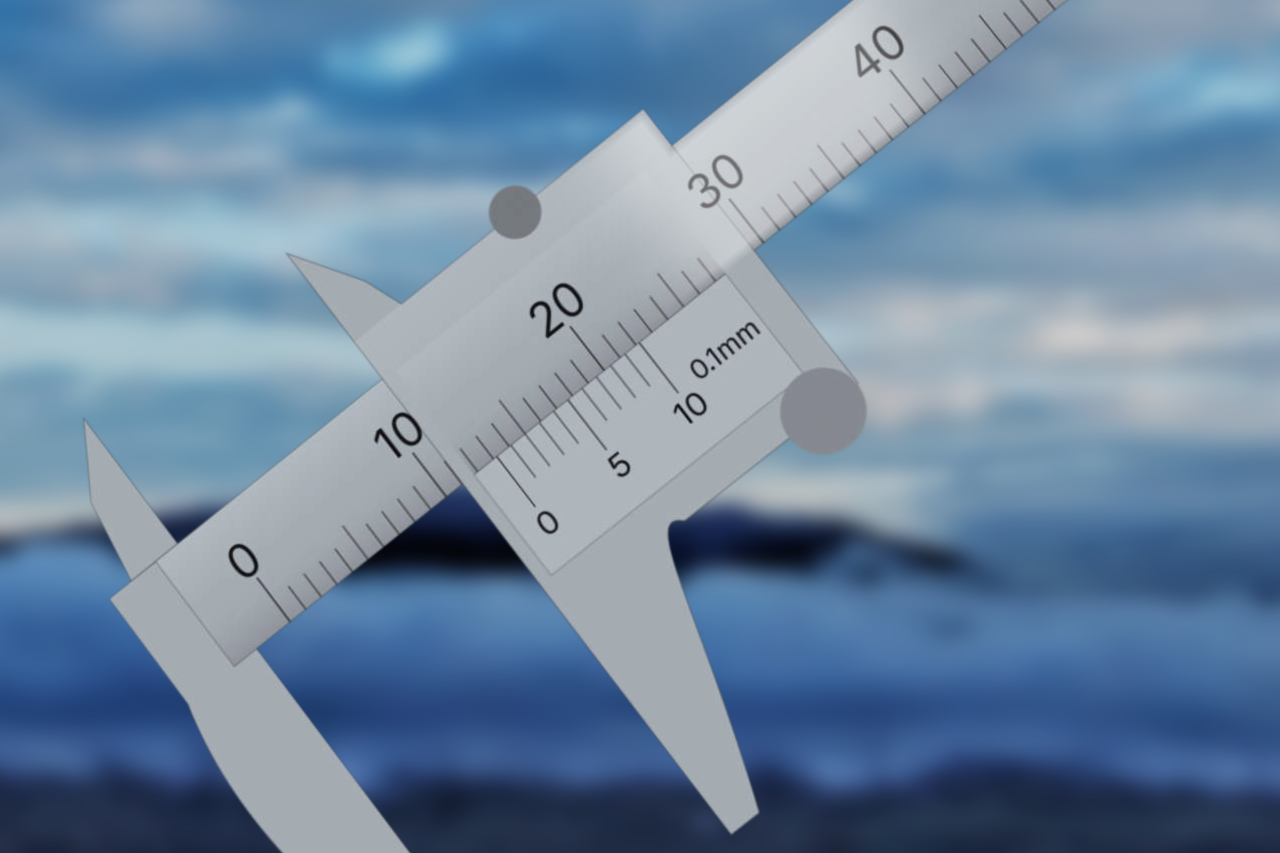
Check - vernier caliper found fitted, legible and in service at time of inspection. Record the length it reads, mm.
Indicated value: 13.2 mm
